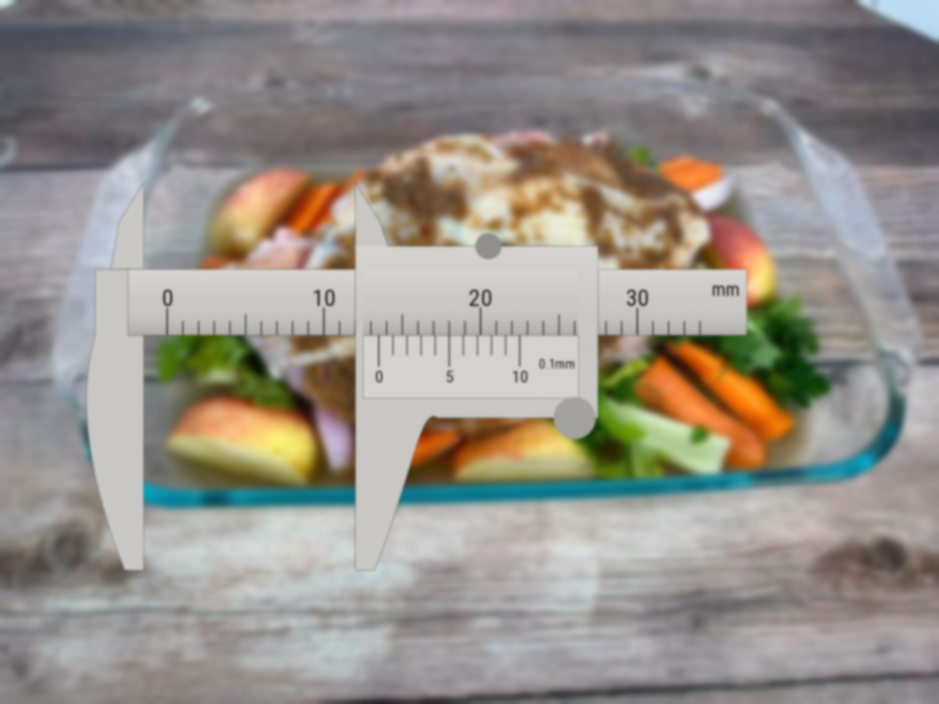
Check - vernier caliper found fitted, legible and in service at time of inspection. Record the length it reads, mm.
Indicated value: 13.5 mm
